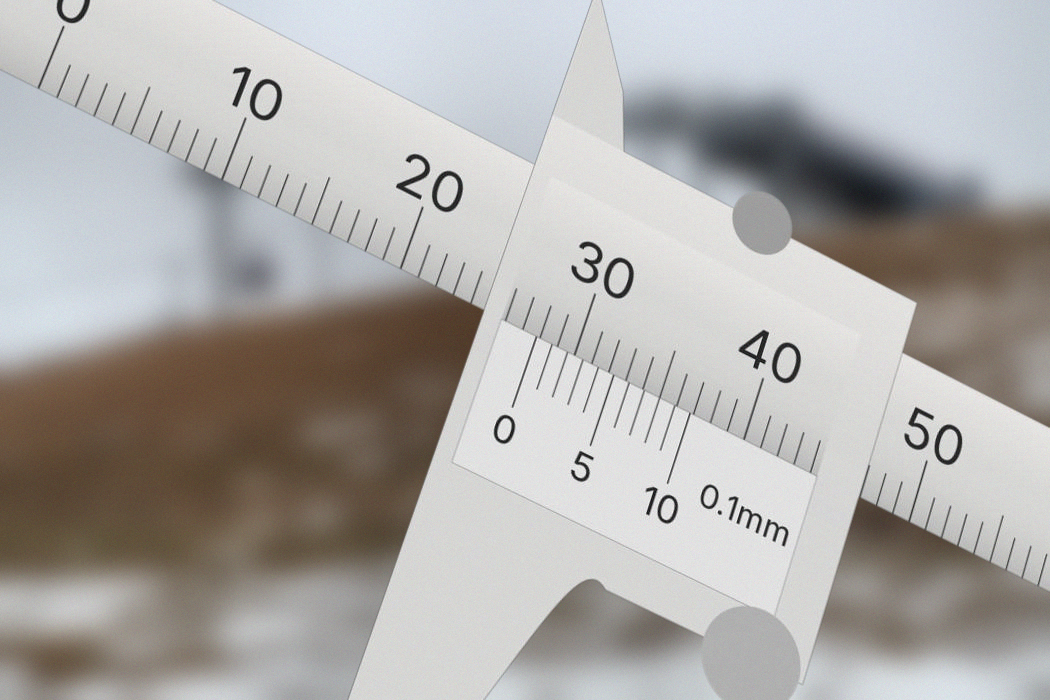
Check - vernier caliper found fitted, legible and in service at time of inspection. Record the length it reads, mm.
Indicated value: 27.8 mm
